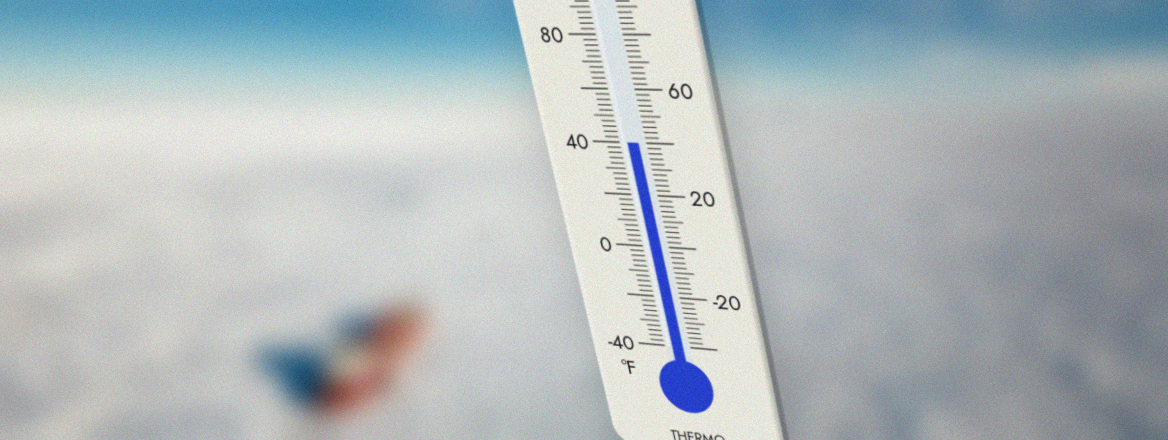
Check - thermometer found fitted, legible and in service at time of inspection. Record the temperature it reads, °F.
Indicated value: 40 °F
